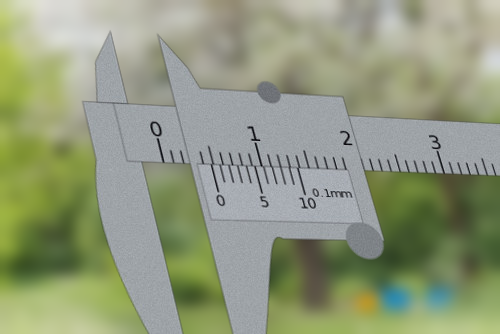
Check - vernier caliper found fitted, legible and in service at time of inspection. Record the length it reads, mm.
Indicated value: 4.8 mm
